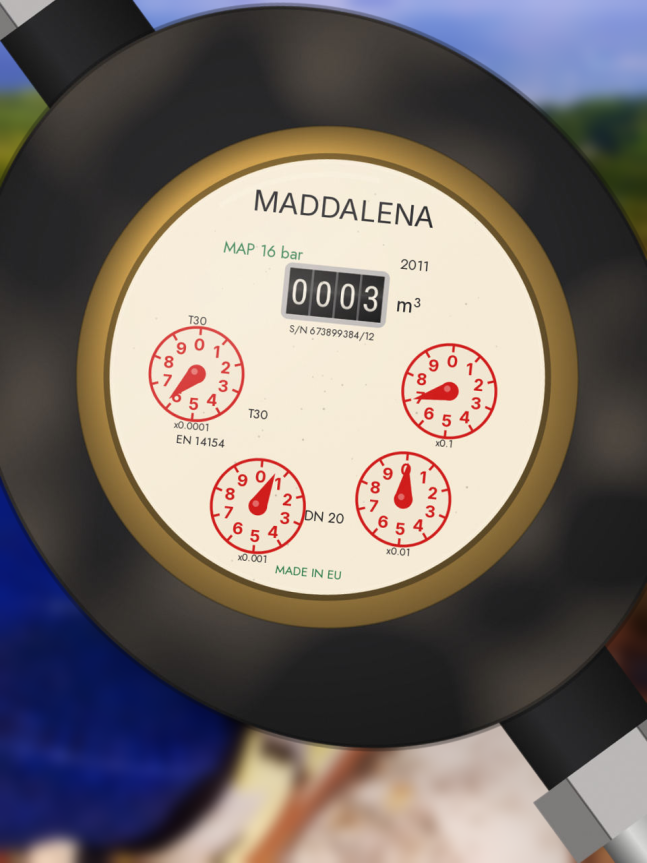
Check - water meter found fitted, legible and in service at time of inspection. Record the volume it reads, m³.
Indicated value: 3.7006 m³
